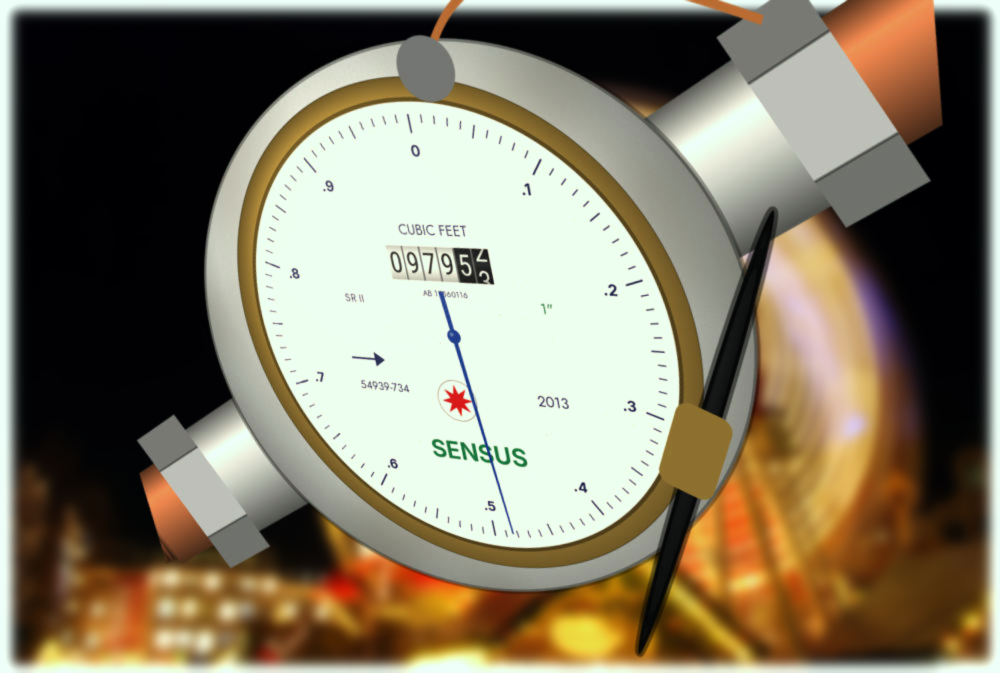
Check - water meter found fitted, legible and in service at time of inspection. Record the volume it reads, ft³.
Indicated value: 97952.48 ft³
